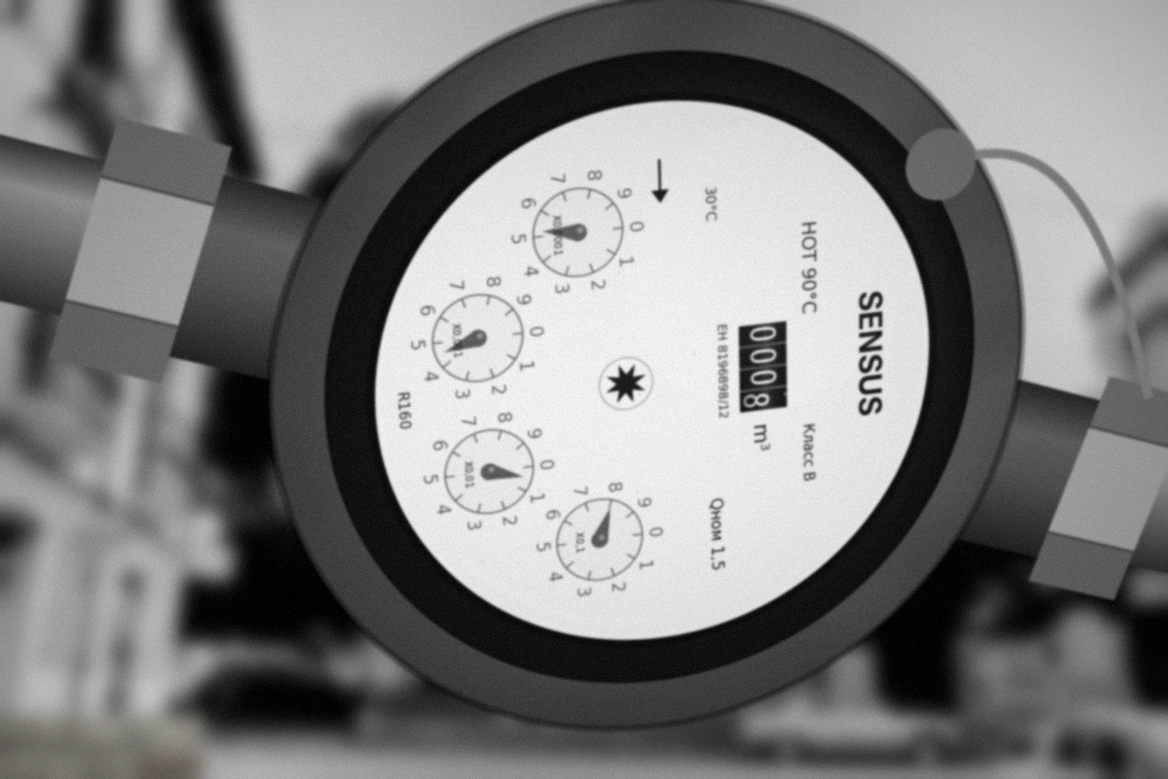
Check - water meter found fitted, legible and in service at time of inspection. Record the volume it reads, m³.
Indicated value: 7.8045 m³
